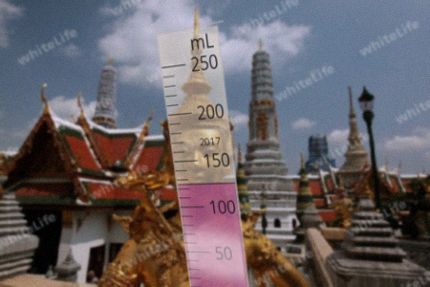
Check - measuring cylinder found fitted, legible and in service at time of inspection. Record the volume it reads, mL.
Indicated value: 125 mL
